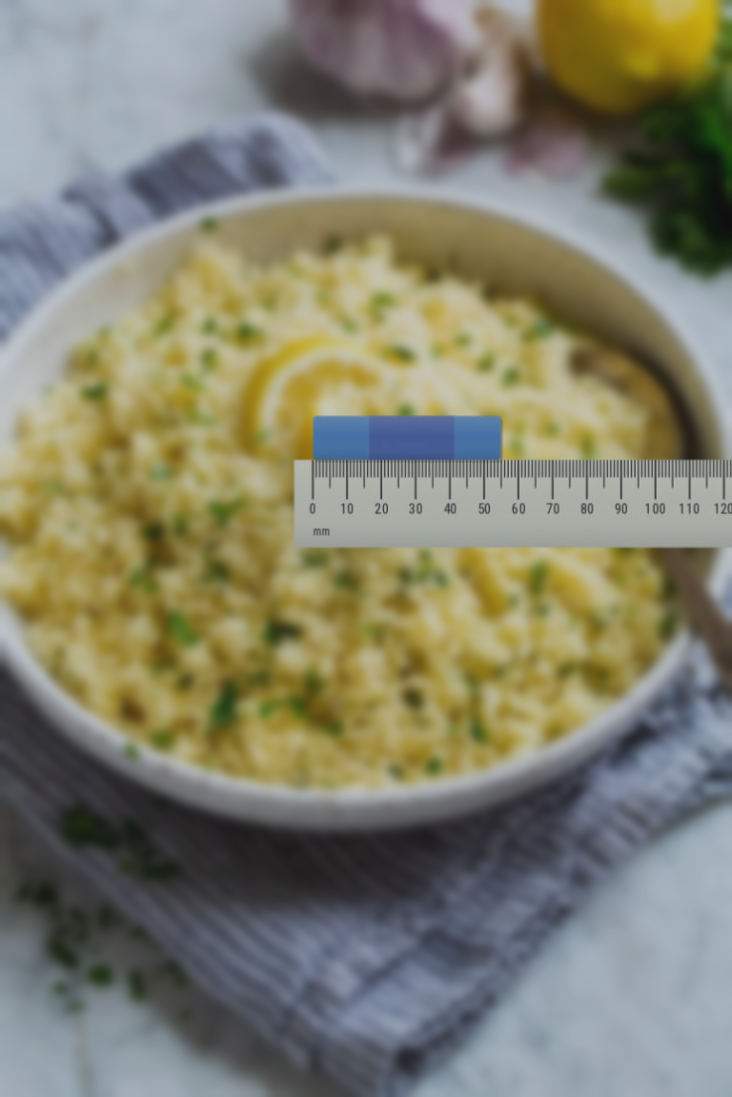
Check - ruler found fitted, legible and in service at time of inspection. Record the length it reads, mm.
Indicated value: 55 mm
